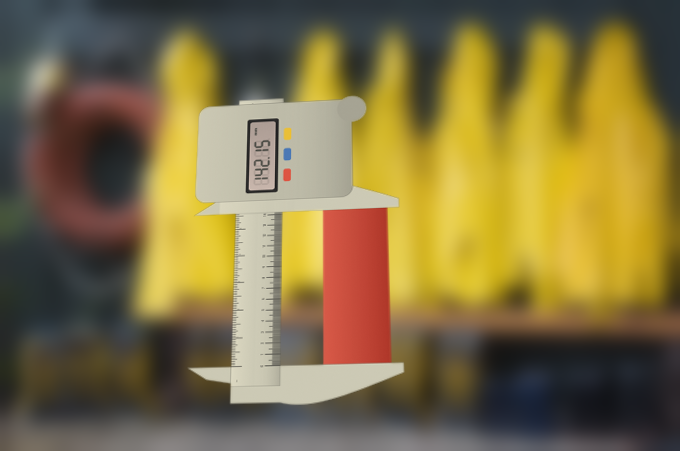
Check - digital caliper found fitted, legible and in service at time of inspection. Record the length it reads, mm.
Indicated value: 142.15 mm
